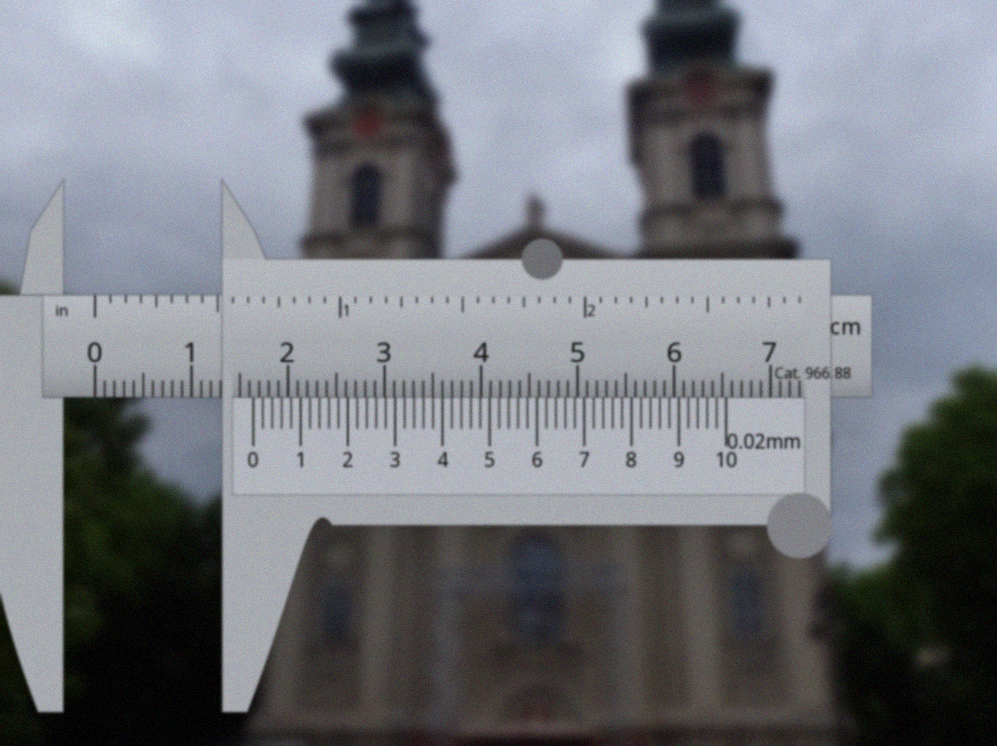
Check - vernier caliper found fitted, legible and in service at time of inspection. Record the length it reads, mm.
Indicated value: 16.4 mm
